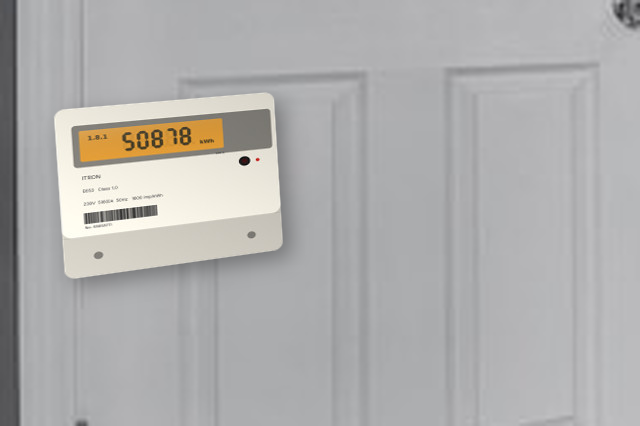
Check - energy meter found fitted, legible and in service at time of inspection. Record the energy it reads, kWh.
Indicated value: 50878 kWh
